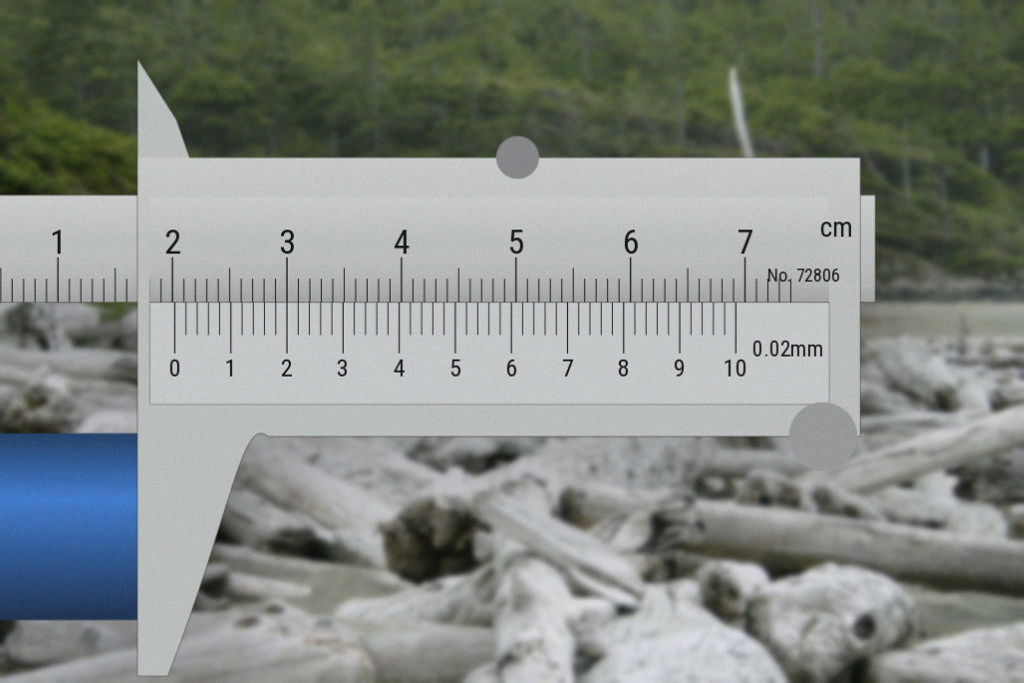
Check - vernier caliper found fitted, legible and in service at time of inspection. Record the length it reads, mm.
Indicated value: 20.2 mm
